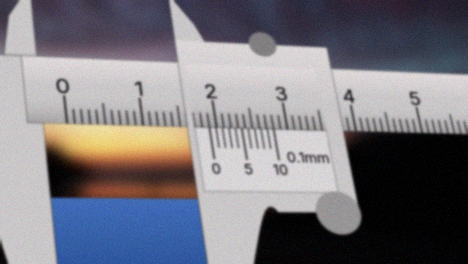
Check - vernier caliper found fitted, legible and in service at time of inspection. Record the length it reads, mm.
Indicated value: 19.0 mm
